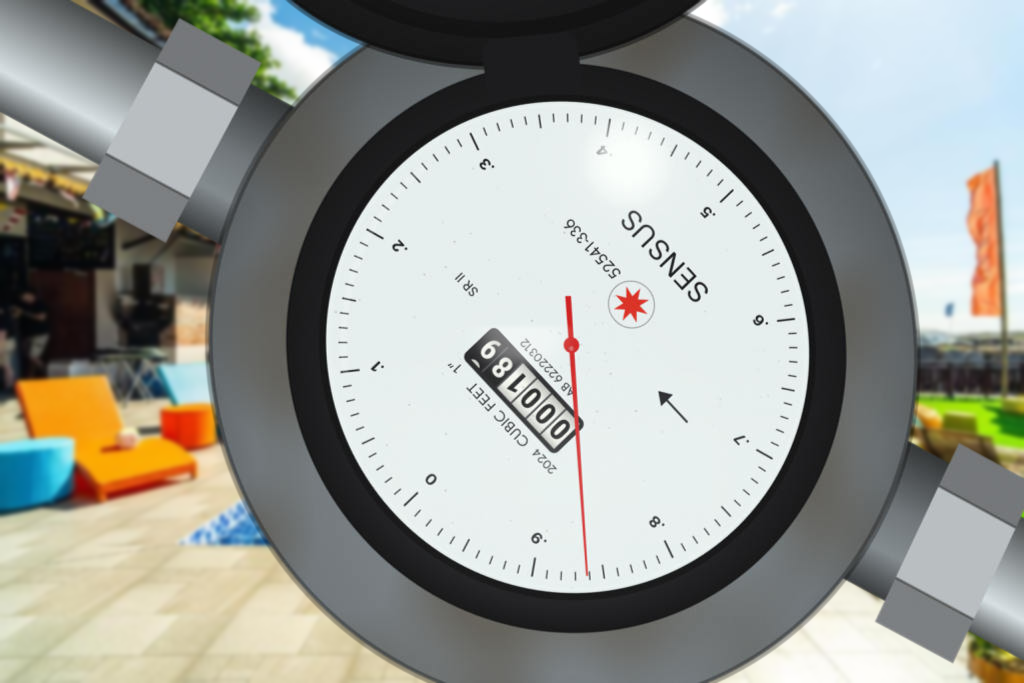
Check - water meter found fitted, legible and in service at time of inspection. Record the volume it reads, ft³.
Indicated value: 188.86 ft³
